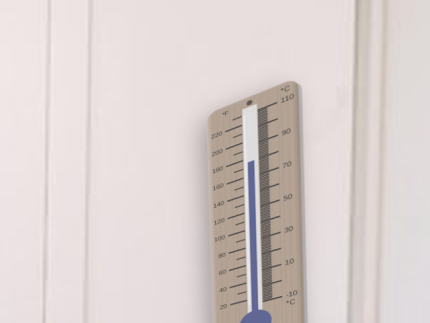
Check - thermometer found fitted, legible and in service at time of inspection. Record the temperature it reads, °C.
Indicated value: 80 °C
